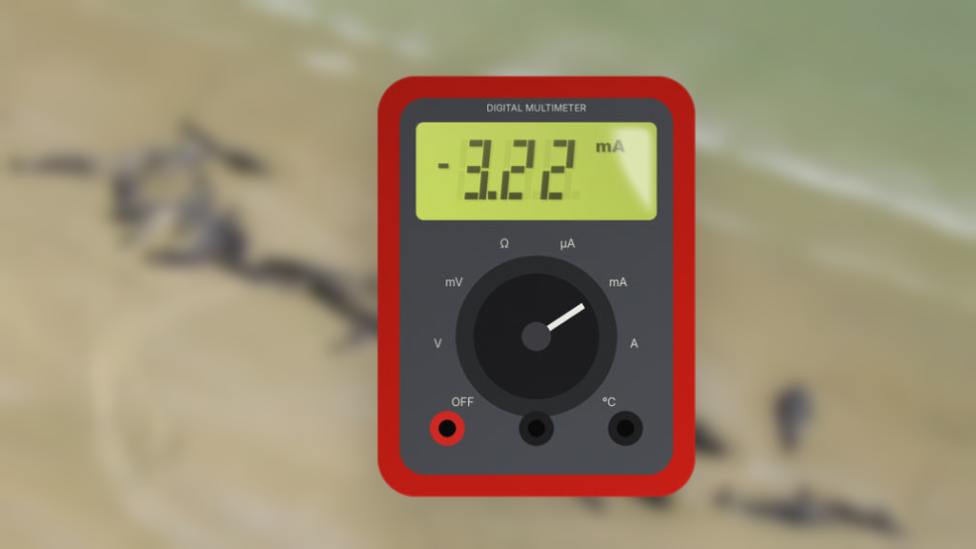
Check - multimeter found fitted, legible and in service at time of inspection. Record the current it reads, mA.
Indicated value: -3.22 mA
